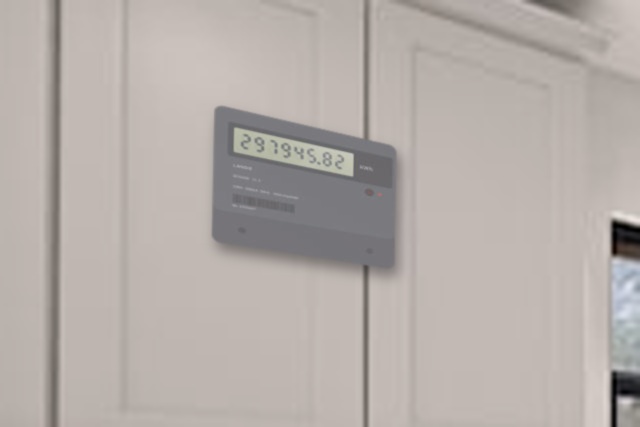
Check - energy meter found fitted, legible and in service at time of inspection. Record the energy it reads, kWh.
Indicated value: 297945.82 kWh
